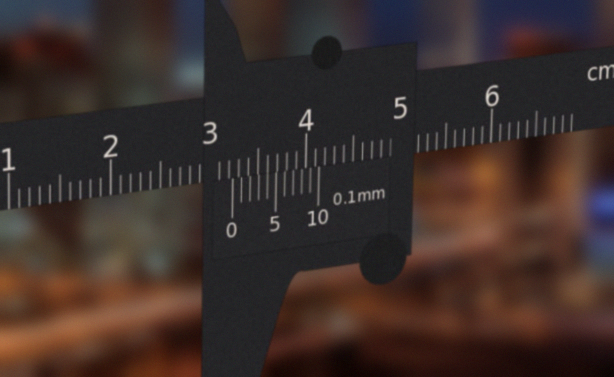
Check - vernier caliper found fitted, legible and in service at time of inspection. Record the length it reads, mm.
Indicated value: 32.4 mm
